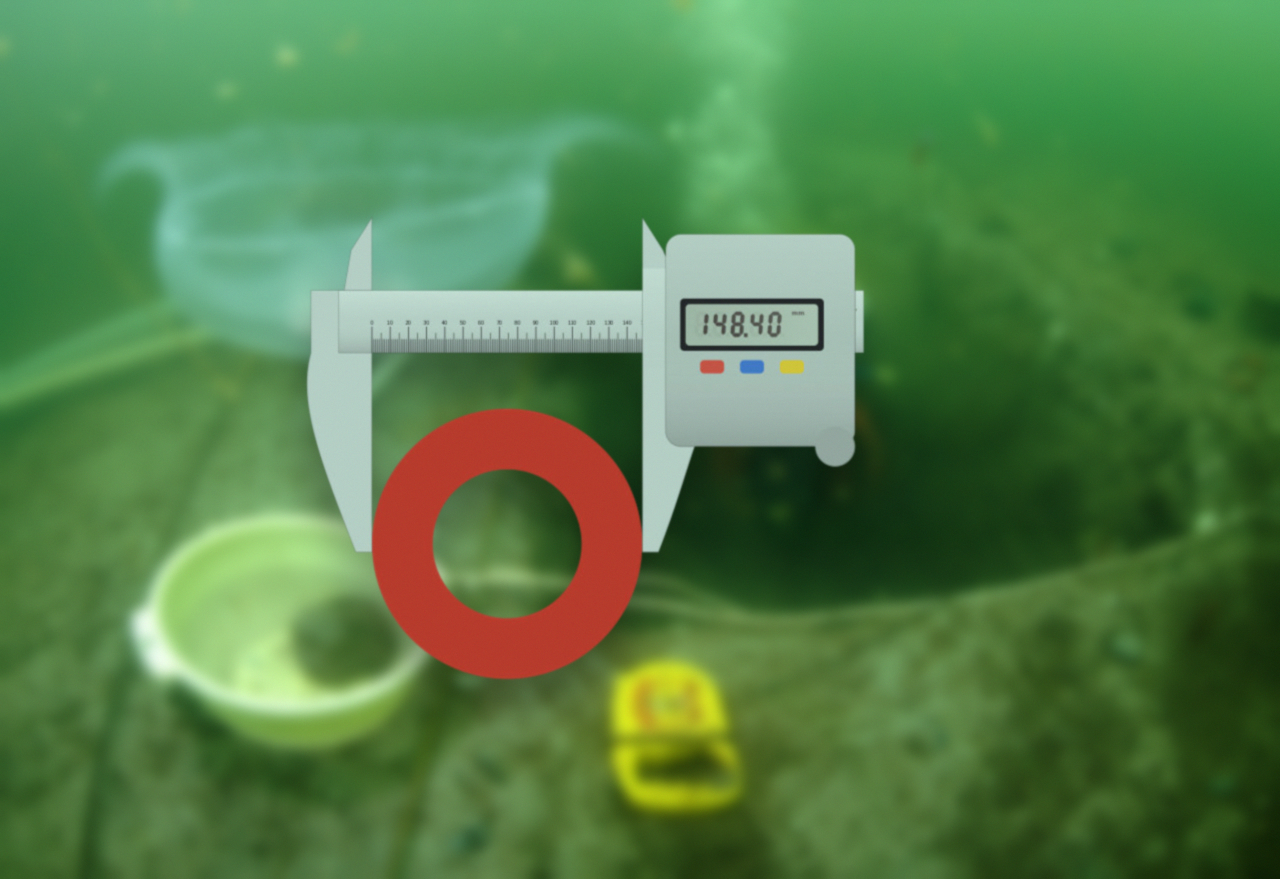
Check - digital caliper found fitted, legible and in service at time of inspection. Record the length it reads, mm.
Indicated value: 148.40 mm
